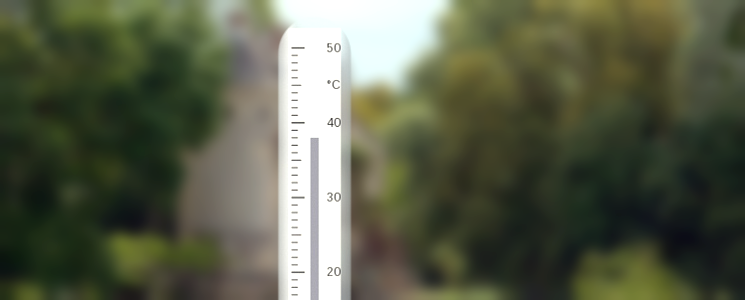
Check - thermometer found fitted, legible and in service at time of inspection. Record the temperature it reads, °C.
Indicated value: 38 °C
